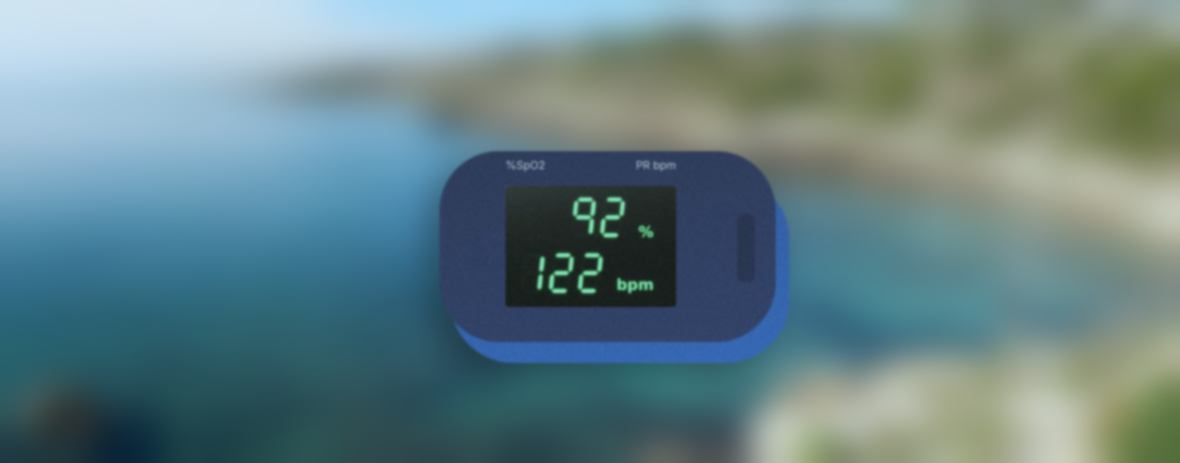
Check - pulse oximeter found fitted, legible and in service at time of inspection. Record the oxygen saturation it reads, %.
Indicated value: 92 %
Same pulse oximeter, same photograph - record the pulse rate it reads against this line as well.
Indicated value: 122 bpm
